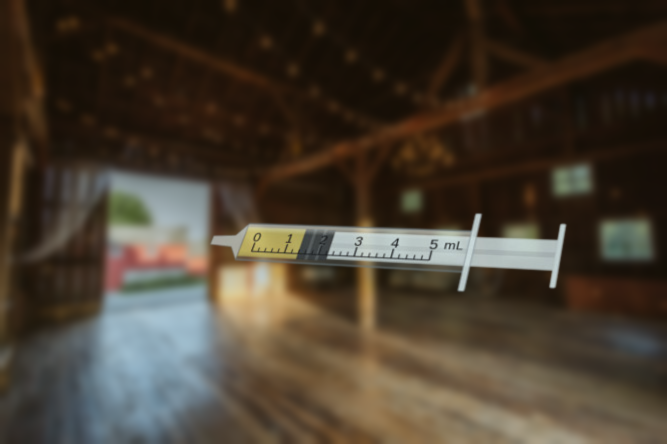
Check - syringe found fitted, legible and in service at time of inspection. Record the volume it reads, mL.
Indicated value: 1.4 mL
